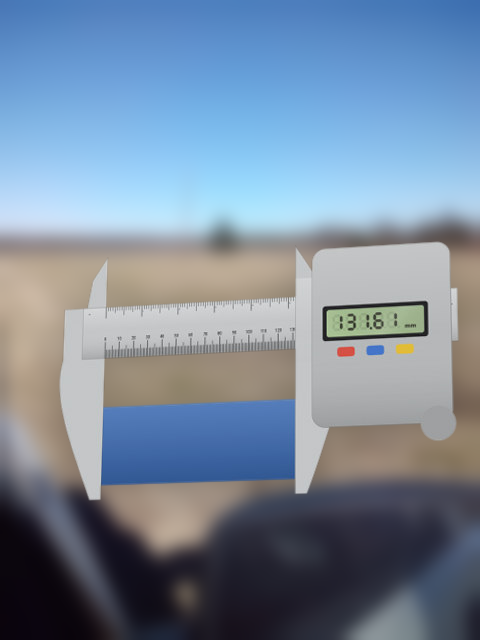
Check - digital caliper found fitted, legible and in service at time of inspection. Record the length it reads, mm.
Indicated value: 131.61 mm
